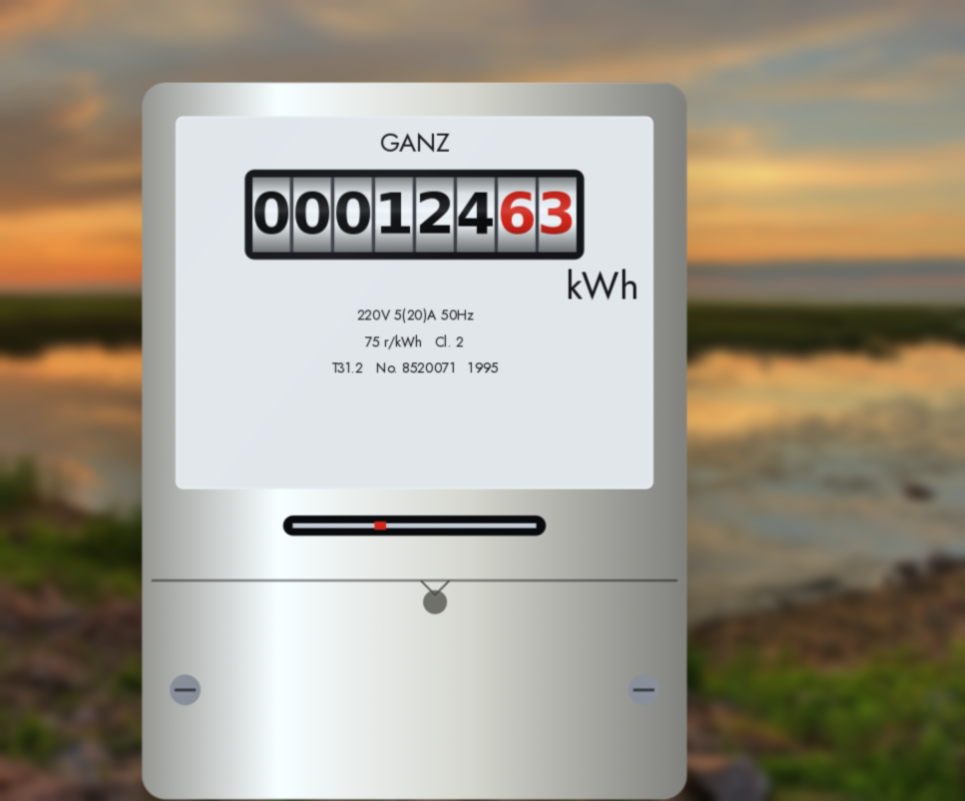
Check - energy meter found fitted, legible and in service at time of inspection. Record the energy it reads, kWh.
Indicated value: 124.63 kWh
